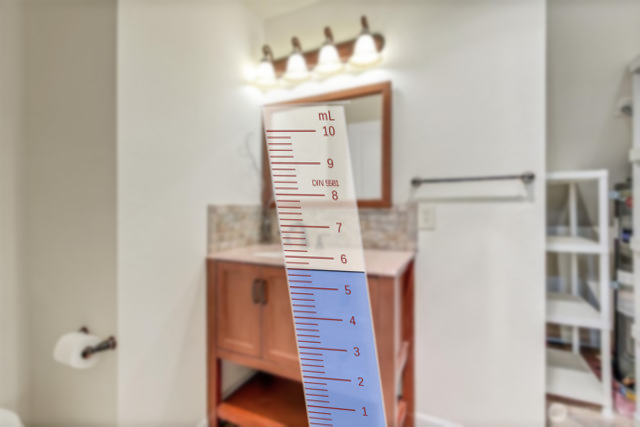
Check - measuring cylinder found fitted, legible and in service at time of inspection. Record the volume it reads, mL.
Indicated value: 5.6 mL
